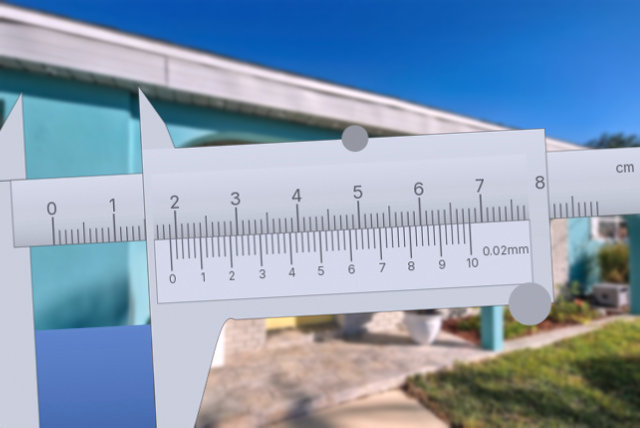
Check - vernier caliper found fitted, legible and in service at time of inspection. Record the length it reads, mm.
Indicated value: 19.0 mm
